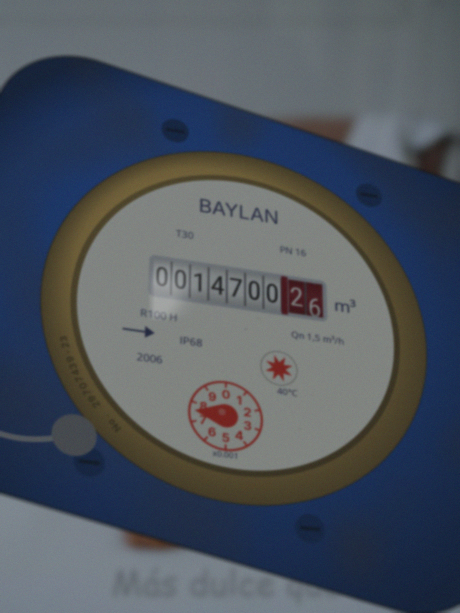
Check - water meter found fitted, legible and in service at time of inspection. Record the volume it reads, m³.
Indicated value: 14700.257 m³
